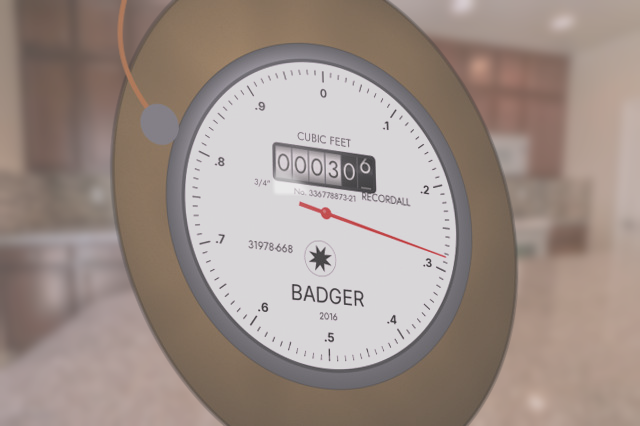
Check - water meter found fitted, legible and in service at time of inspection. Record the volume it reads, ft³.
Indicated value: 306.28 ft³
